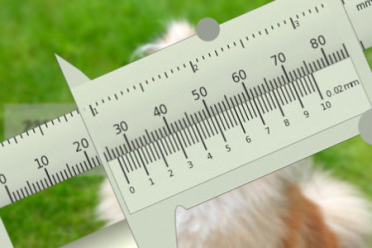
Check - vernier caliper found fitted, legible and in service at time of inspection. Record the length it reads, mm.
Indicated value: 26.5 mm
